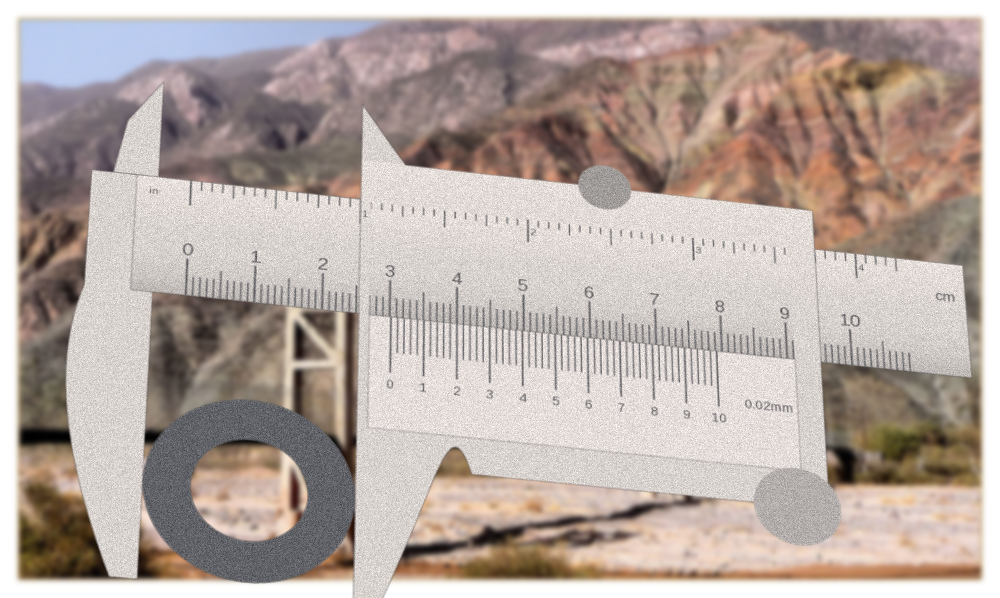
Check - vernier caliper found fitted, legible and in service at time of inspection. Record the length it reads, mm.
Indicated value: 30.2 mm
